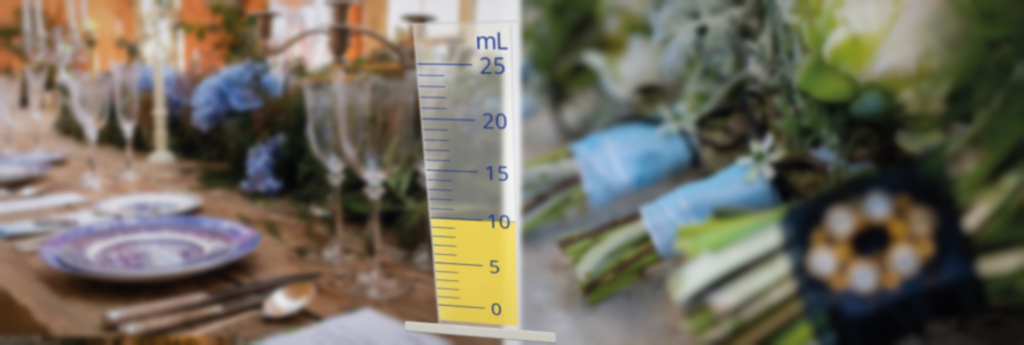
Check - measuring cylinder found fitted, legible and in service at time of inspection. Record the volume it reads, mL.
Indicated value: 10 mL
